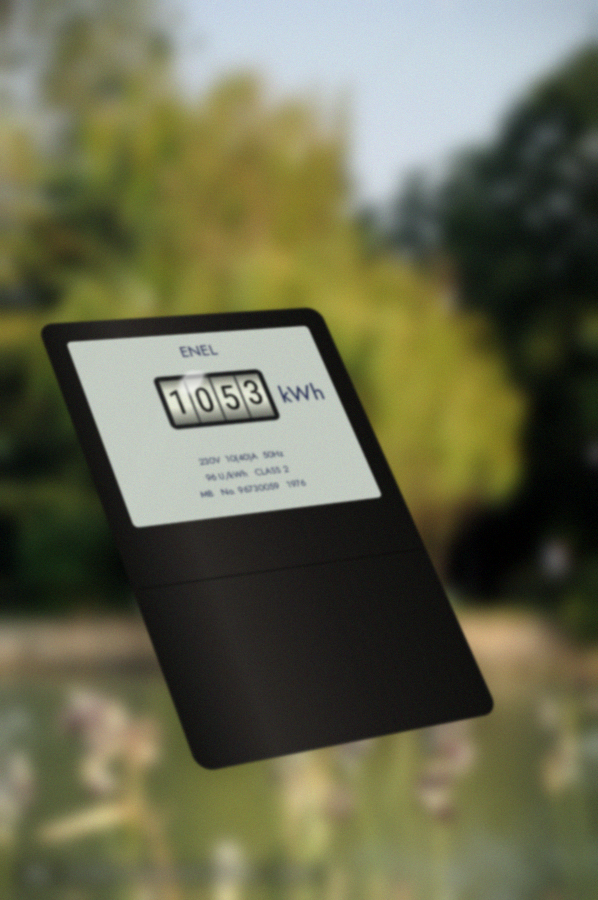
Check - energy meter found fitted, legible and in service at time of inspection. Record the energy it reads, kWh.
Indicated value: 1053 kWh
